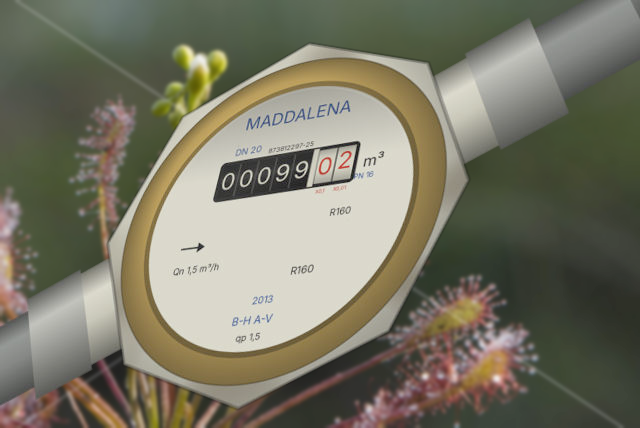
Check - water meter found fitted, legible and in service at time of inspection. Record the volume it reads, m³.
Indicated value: 99.02 m³
